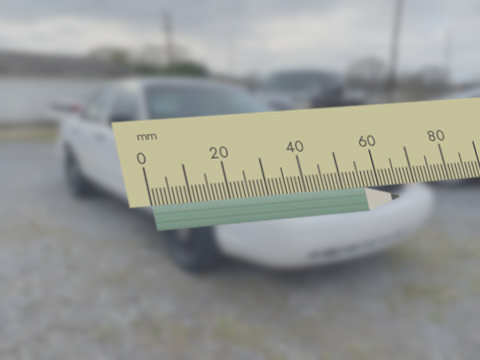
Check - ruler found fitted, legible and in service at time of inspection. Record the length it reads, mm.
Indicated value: 65 mm
